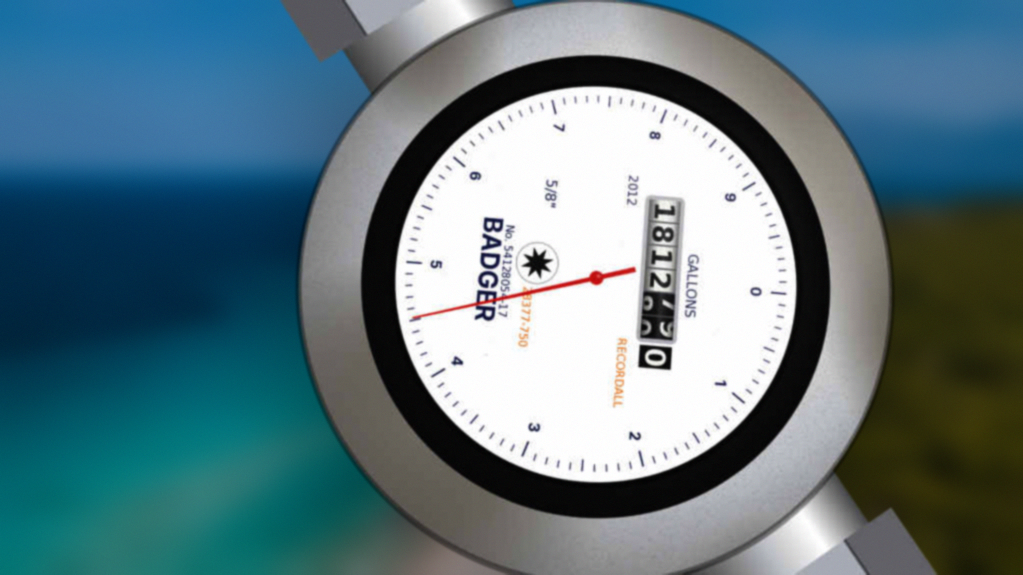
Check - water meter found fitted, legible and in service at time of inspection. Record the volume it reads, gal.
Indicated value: 1812794.5 gal
